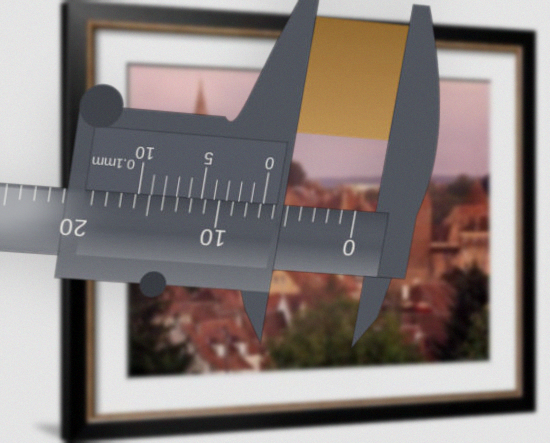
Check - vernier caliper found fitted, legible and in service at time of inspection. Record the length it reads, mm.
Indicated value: 6.8 mm
